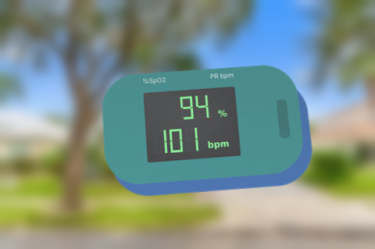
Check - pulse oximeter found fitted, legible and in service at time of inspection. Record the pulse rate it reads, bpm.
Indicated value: 101 bpm
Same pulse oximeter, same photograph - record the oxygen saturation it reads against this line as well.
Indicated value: 94 %
